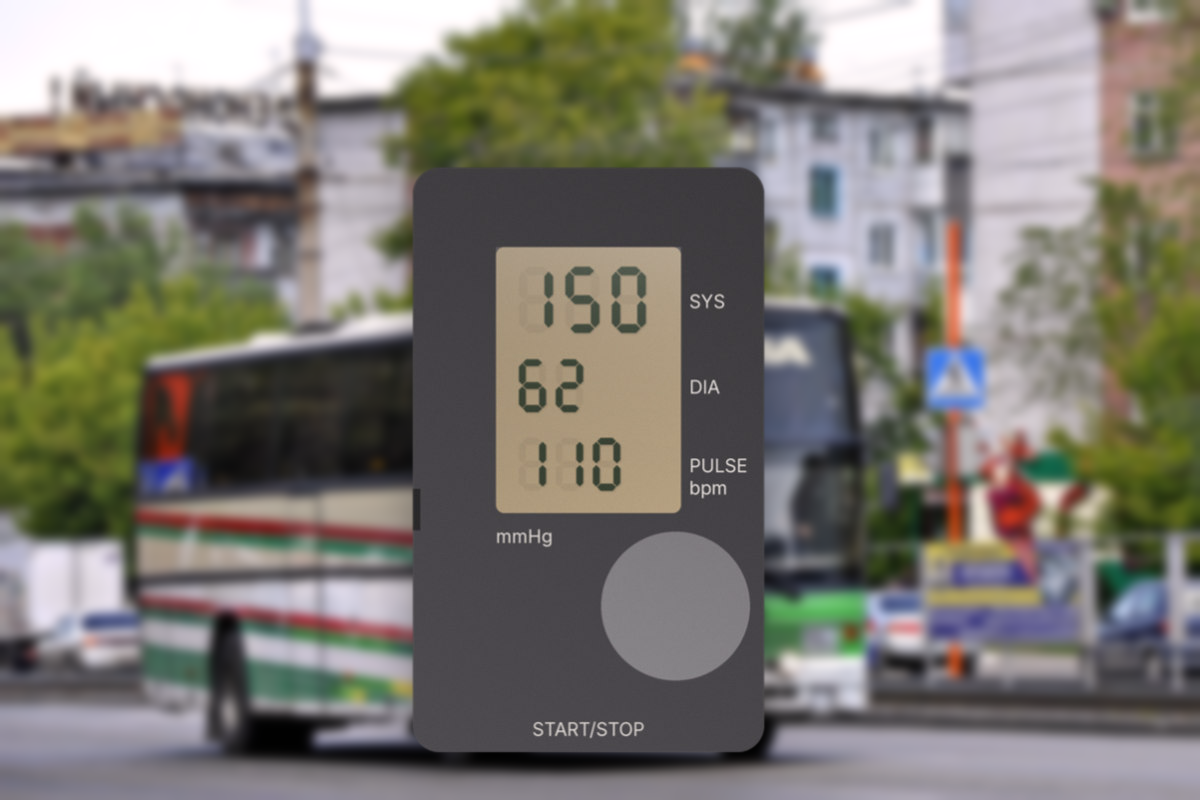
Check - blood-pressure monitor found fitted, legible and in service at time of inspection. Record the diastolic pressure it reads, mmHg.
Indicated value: 62 mmHg
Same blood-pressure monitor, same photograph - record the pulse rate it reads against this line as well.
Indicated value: 110 bpm
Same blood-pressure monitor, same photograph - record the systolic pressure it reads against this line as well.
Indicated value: 150 mmHg
